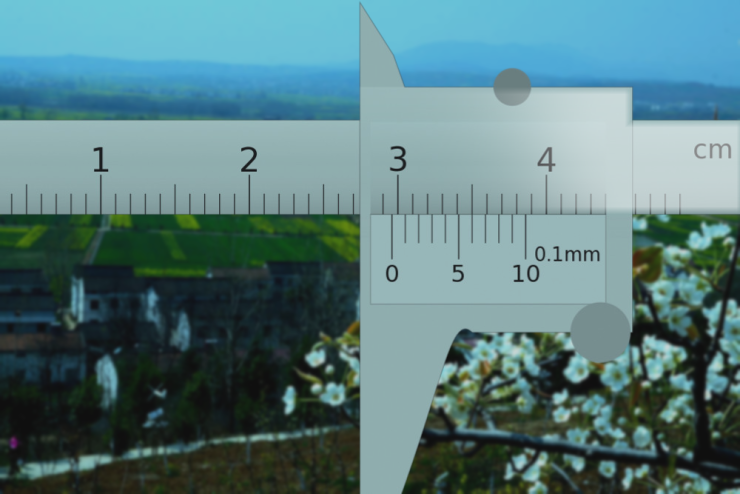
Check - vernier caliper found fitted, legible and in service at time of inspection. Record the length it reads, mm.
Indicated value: 29.6 mm
